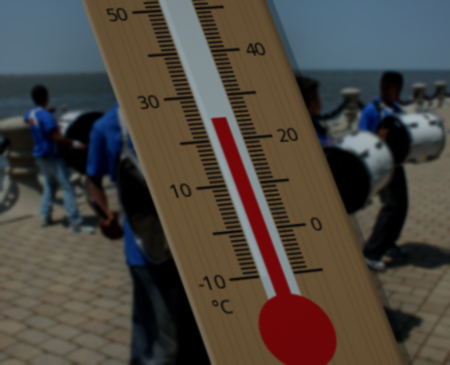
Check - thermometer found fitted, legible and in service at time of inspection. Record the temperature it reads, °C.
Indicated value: 25 °C
